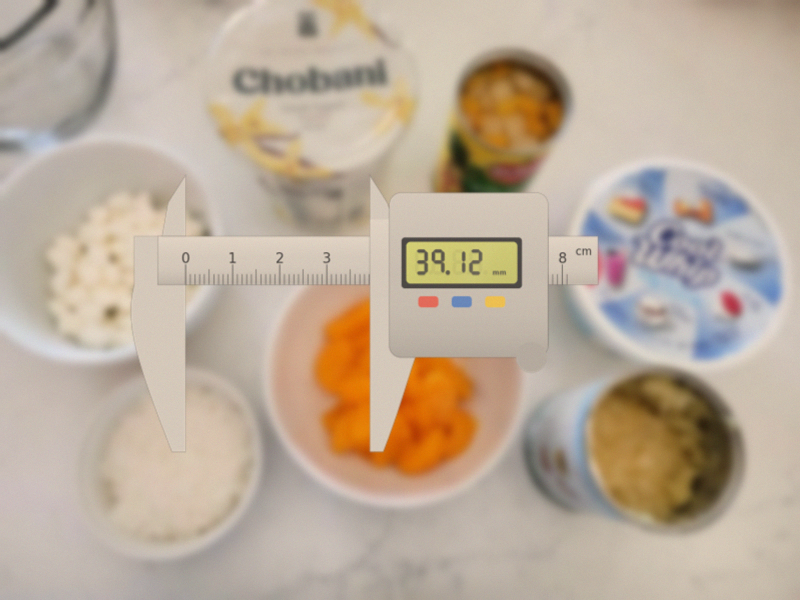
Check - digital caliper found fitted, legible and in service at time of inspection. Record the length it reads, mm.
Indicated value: 39.12 mm
